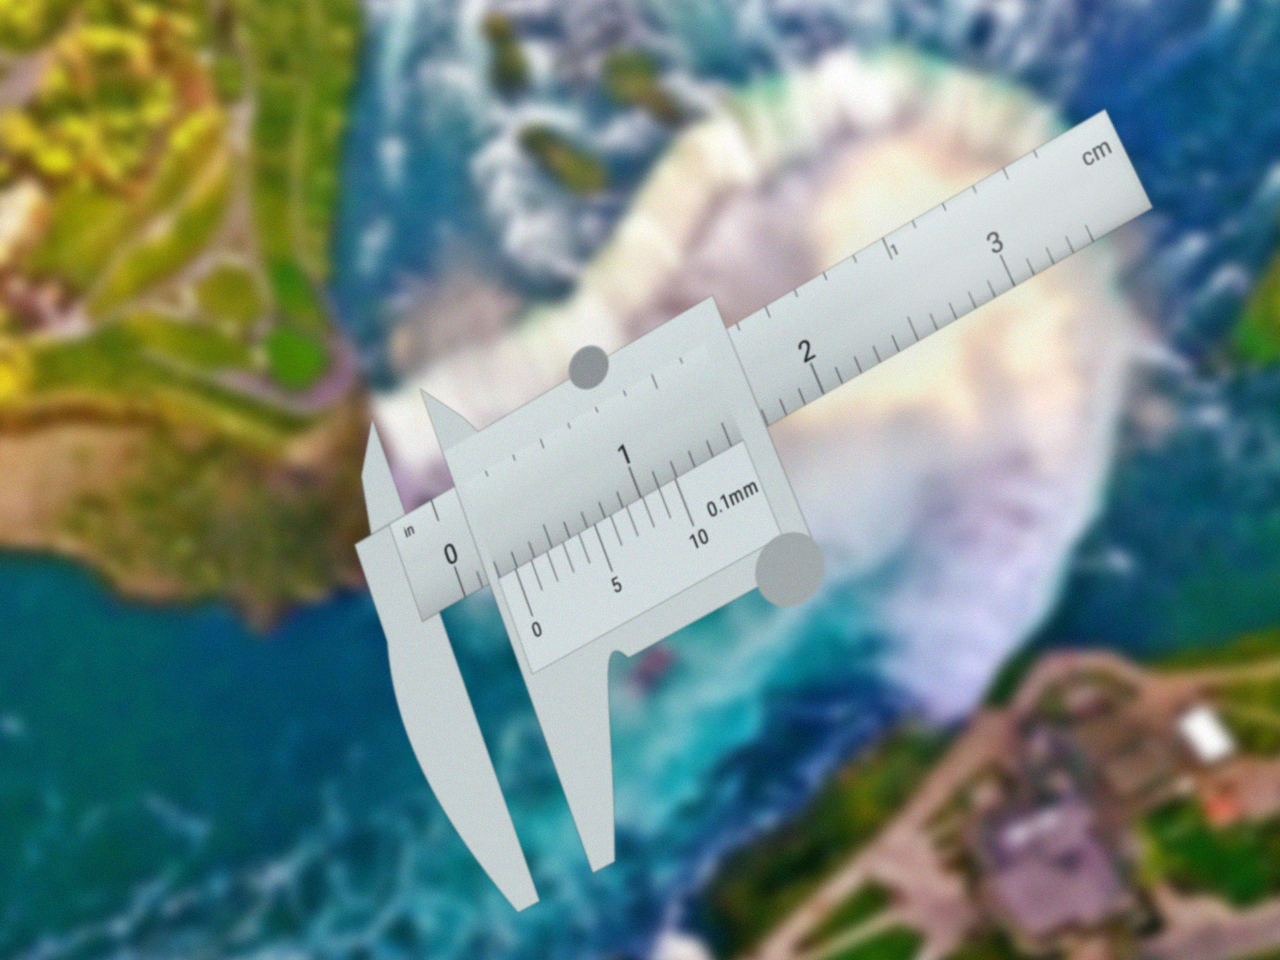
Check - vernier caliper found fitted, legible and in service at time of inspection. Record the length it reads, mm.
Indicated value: 2.9 mm
